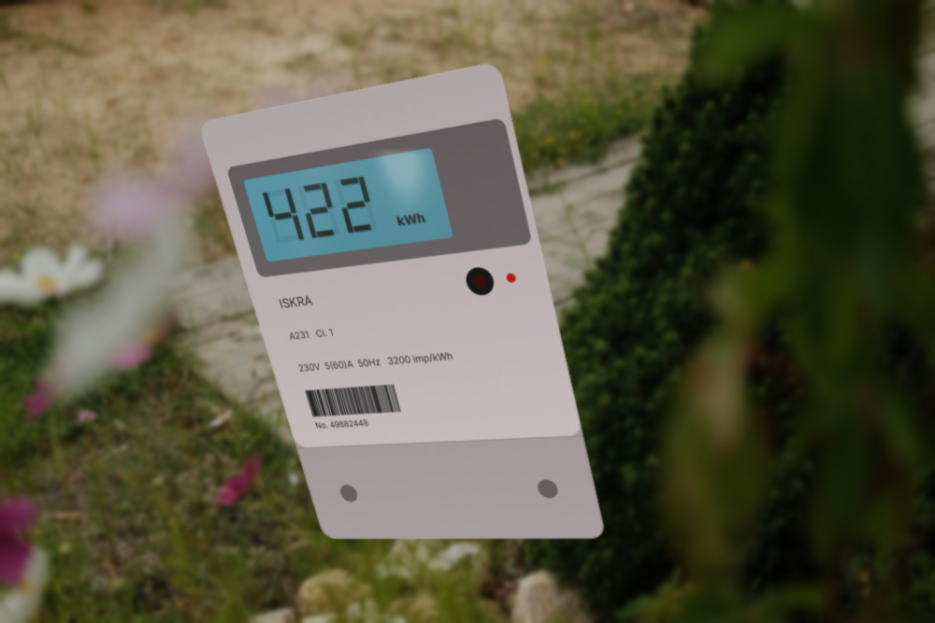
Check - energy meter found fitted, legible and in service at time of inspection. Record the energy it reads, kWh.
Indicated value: 422 kWh
